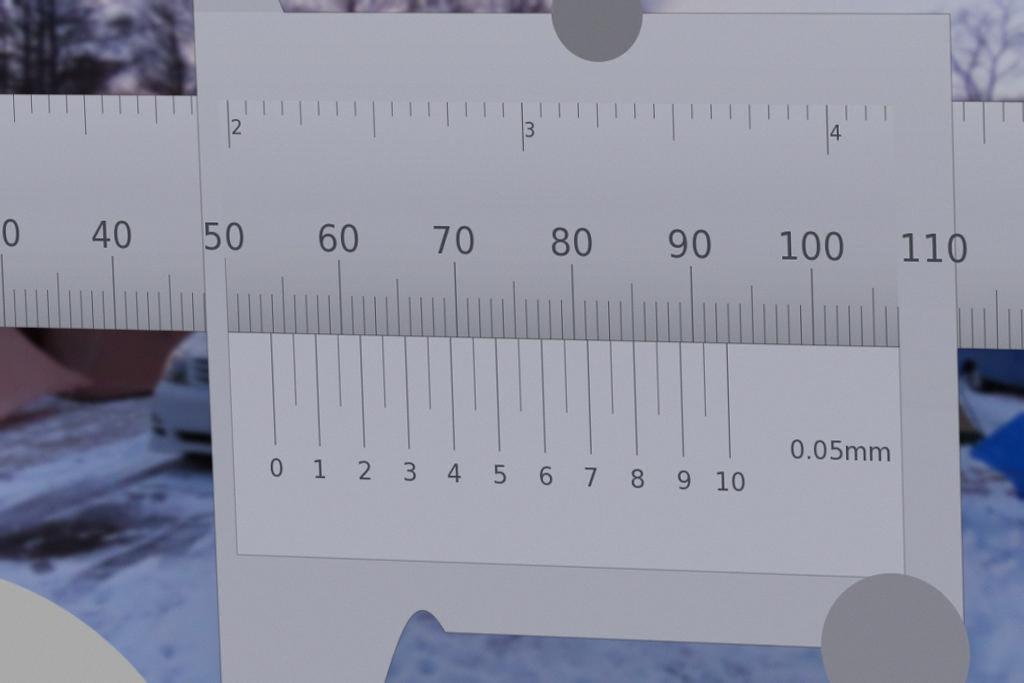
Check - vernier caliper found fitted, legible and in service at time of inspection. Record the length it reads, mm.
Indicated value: 53.8 mm
